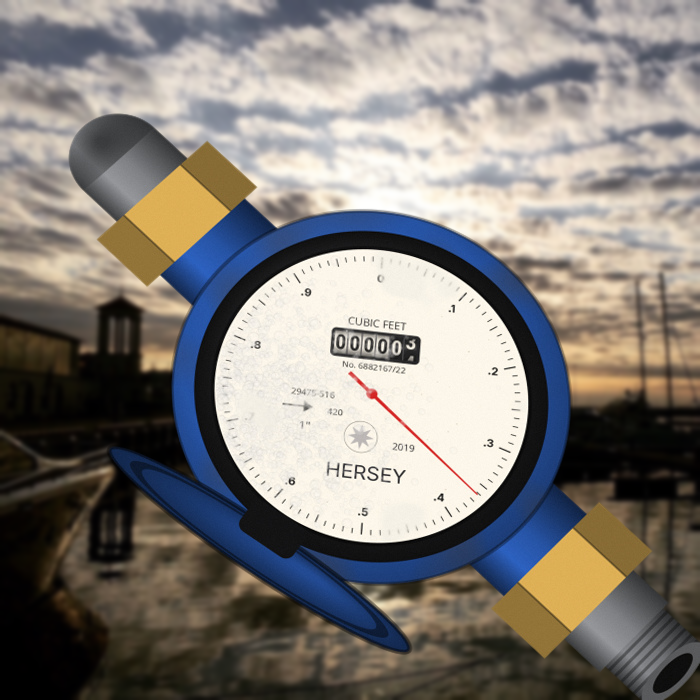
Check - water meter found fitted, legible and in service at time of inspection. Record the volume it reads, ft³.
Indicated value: 3.36 ft³
